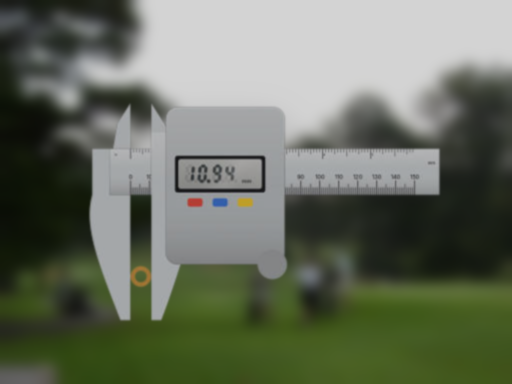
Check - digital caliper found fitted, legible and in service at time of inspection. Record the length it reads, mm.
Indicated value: 10.94 mm
